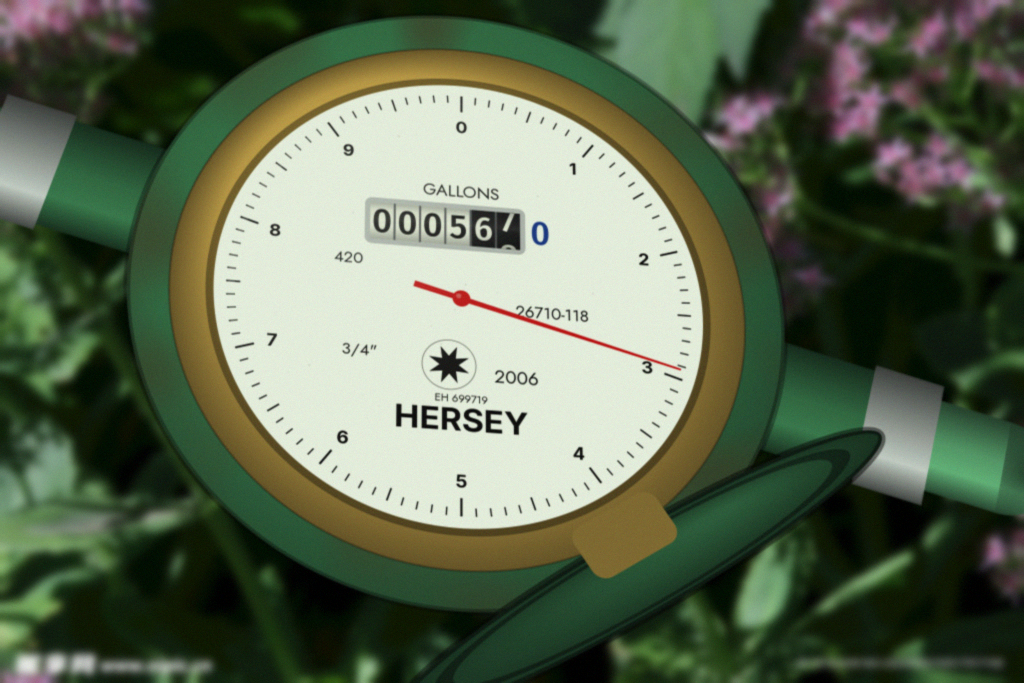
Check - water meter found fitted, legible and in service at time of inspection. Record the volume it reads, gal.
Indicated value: 5672.9 gal
